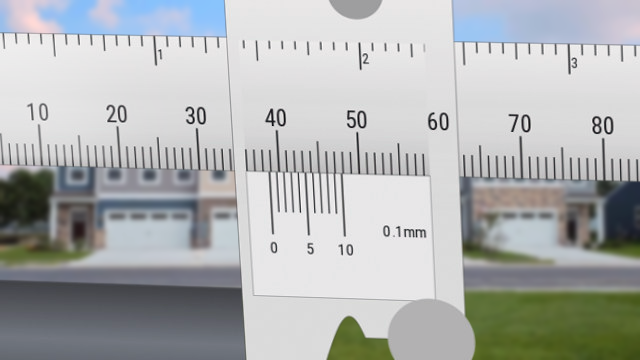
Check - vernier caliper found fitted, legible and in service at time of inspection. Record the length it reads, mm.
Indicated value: 38.8 mm
